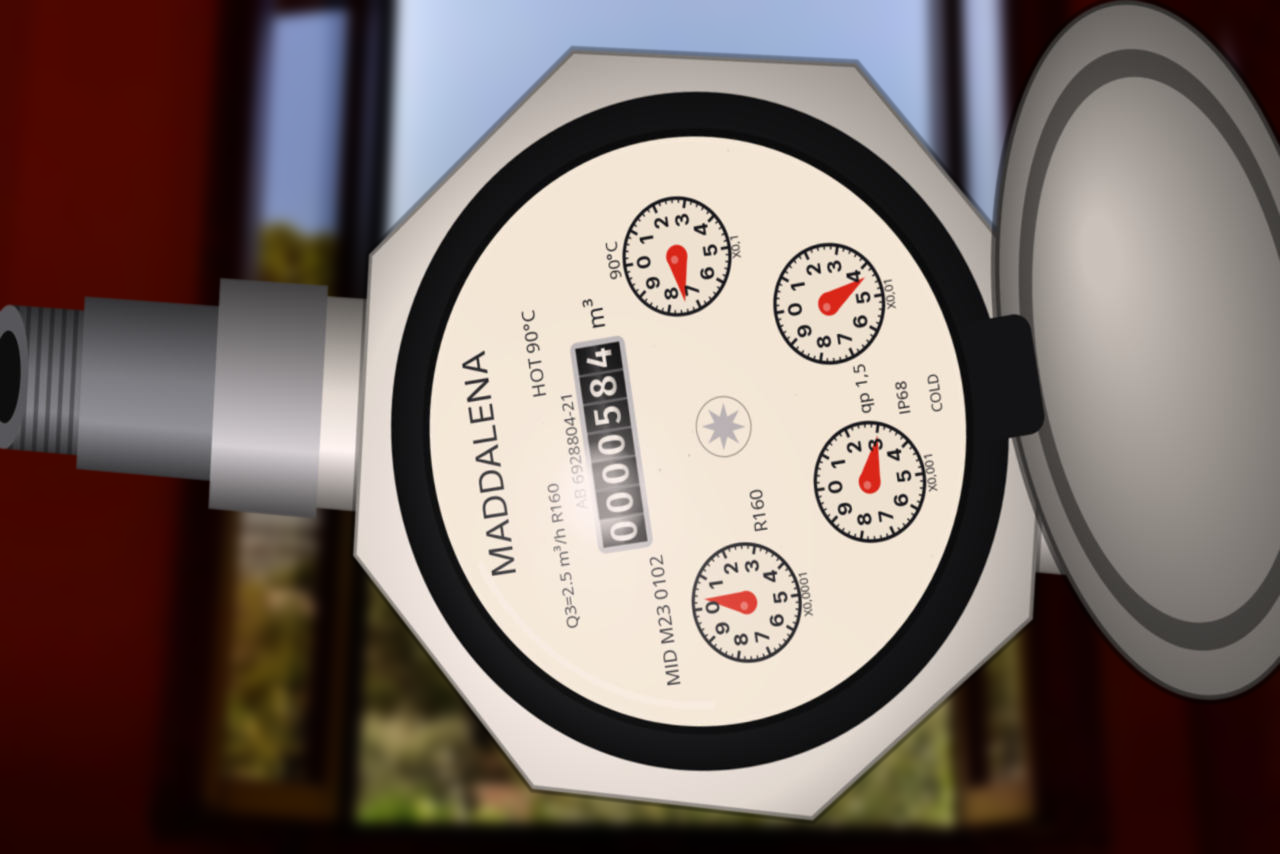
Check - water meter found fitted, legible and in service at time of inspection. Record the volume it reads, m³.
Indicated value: 584.7430 m³
